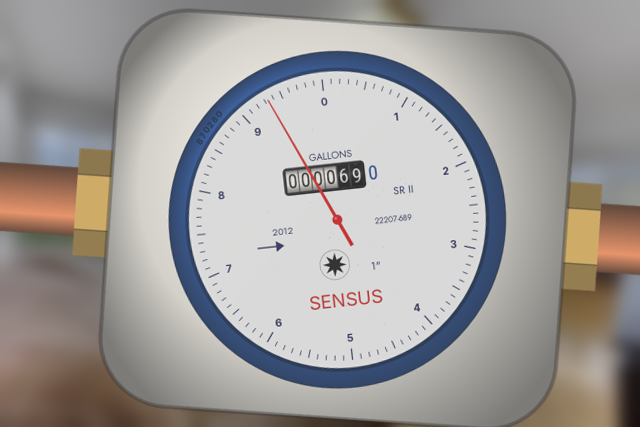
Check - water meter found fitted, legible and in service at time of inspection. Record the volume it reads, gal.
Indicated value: 689.3 gal
